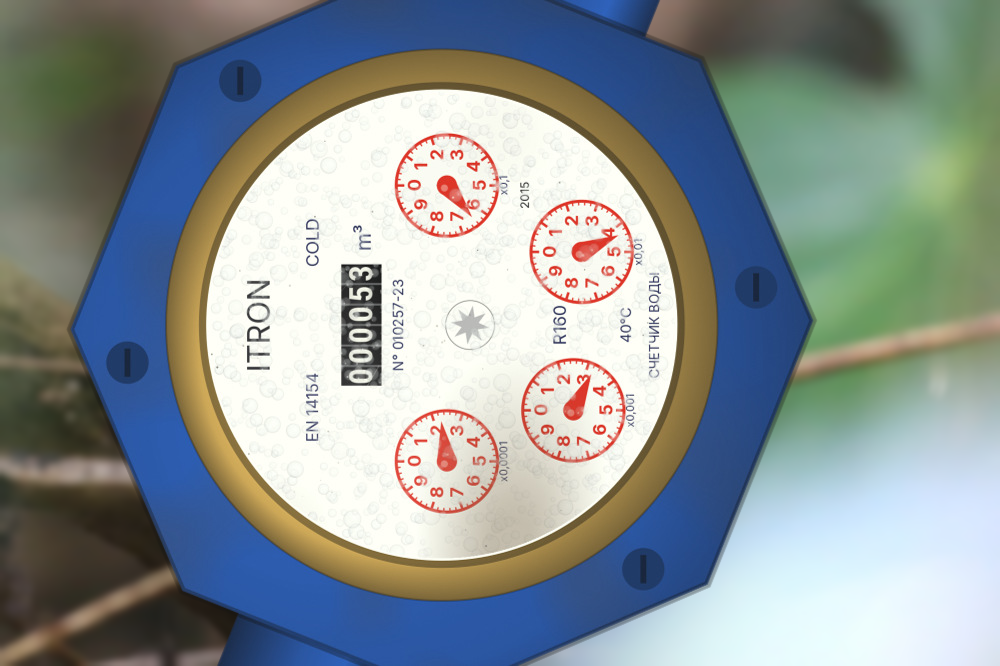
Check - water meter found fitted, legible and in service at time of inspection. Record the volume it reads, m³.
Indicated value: 53.6432 m³
